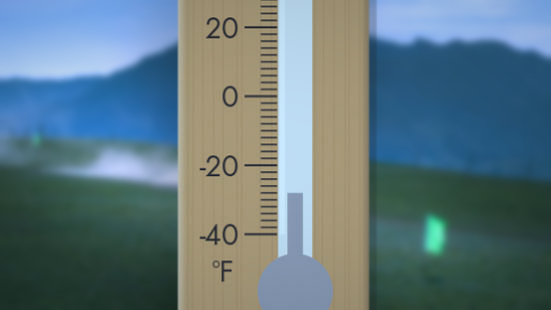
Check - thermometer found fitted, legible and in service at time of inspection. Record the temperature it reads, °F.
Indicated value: -28 °F
